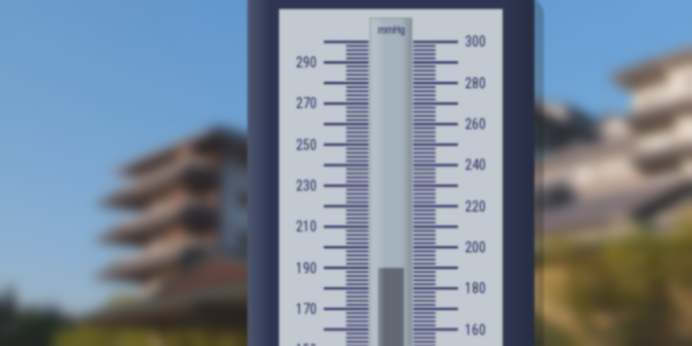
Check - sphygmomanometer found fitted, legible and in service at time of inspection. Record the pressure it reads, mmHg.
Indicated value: 190 mmHg
